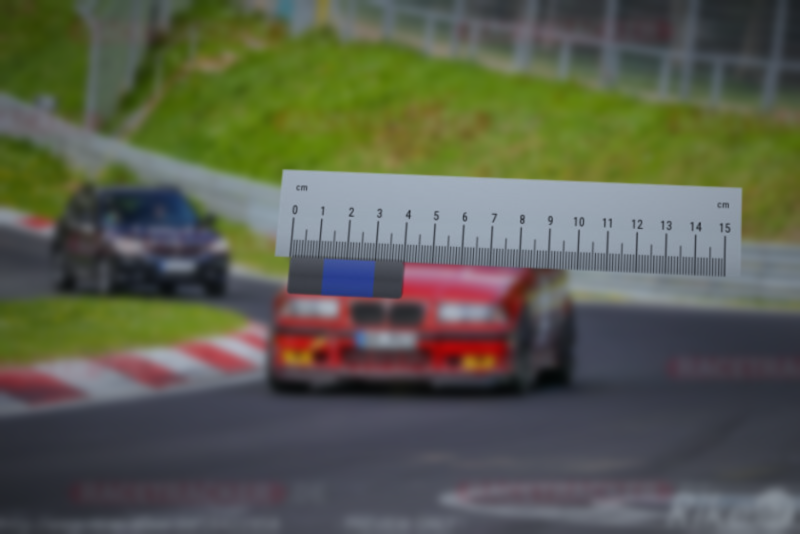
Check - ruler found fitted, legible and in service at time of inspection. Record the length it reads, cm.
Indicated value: 4 cm
